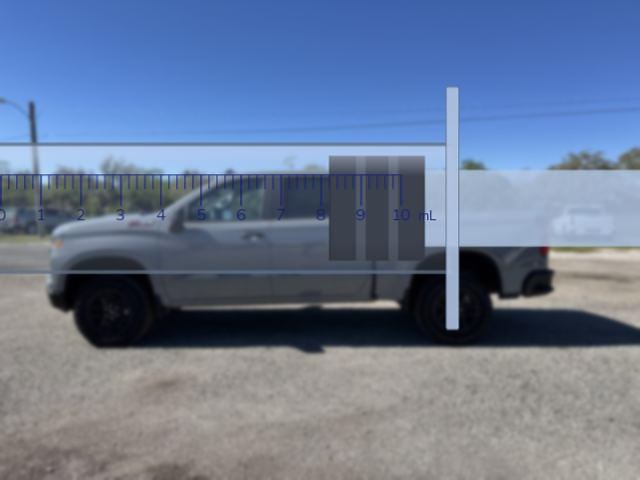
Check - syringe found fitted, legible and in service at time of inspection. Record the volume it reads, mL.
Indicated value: 8.2 mL
